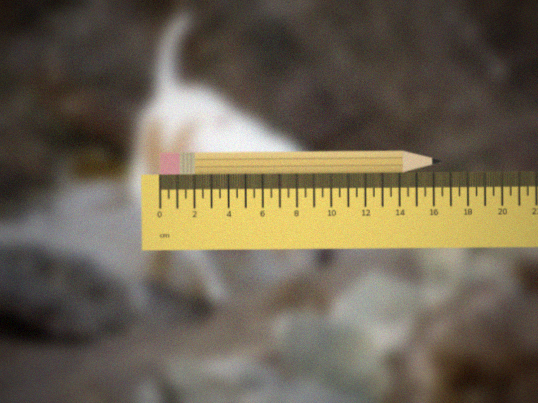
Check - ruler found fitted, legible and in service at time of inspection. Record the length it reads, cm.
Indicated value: 16.5 cm
